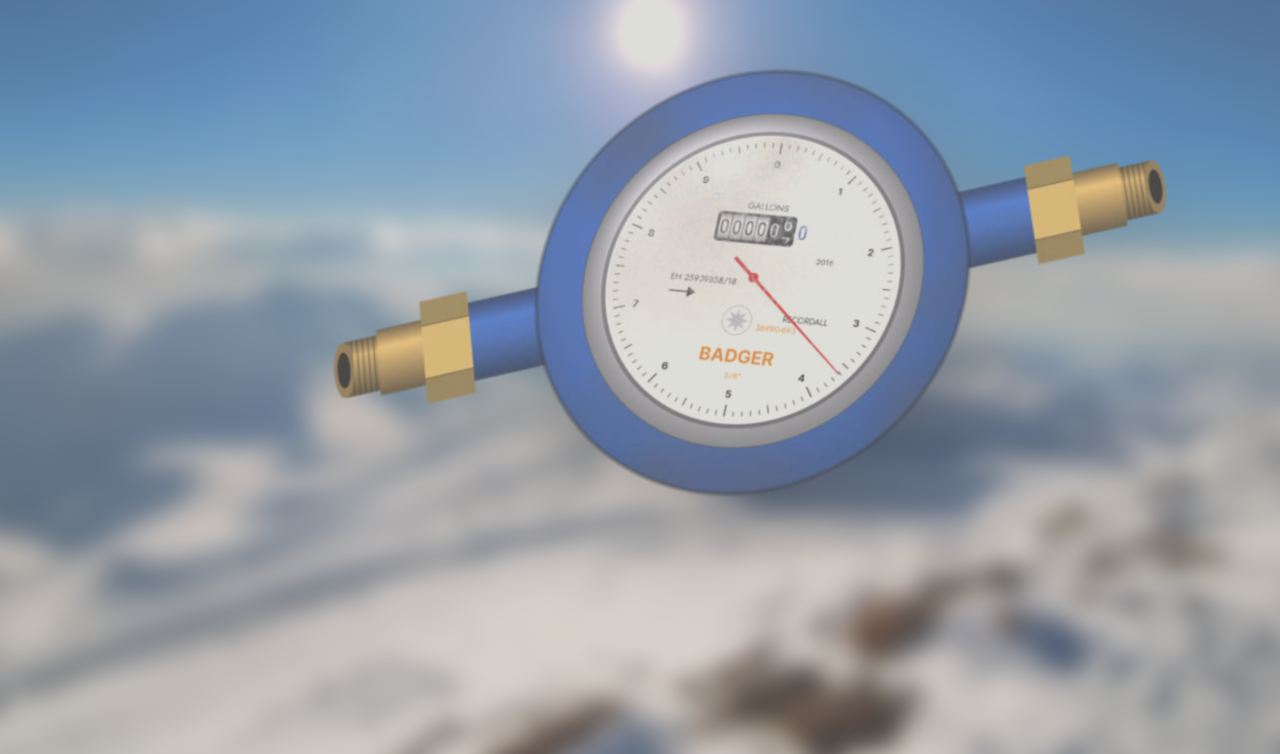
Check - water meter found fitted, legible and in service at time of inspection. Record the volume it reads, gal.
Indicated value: 63.6 gal
